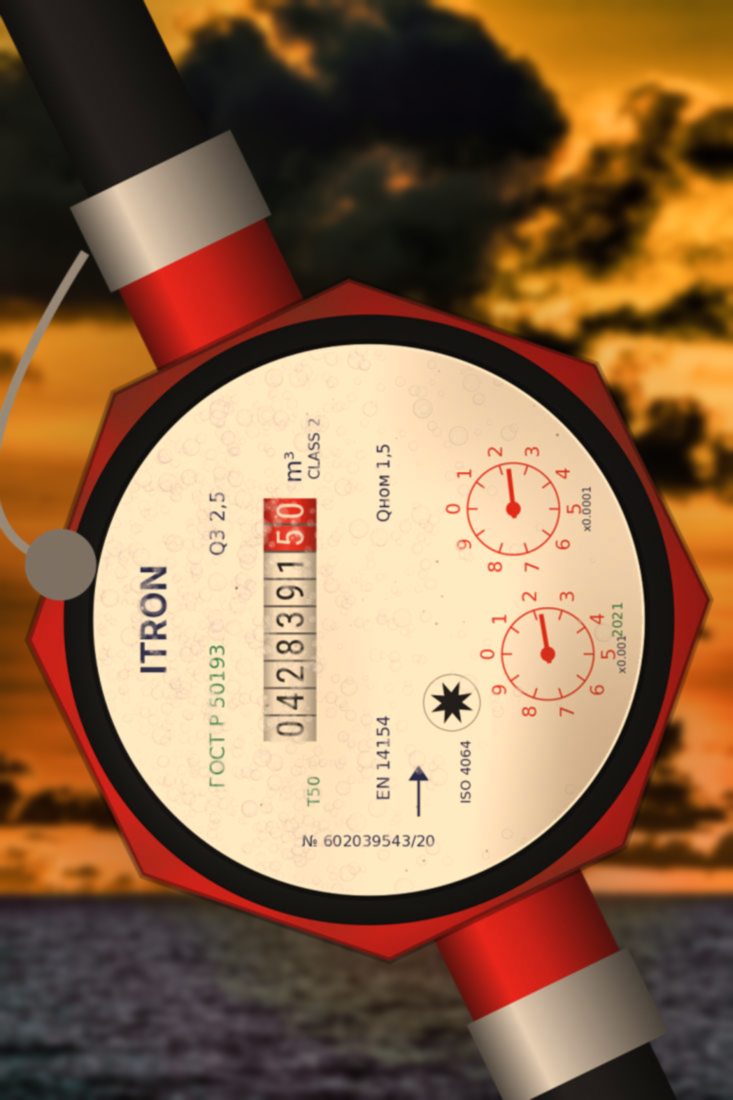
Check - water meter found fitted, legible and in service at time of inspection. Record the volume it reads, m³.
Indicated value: 428391.5022 m³
